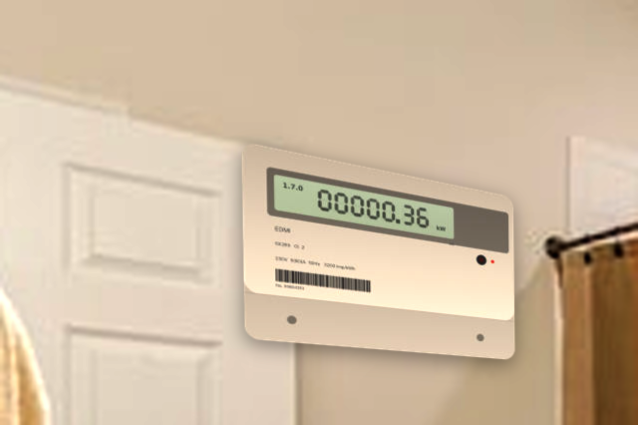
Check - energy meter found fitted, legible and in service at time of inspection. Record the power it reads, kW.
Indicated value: 0.36 kW
